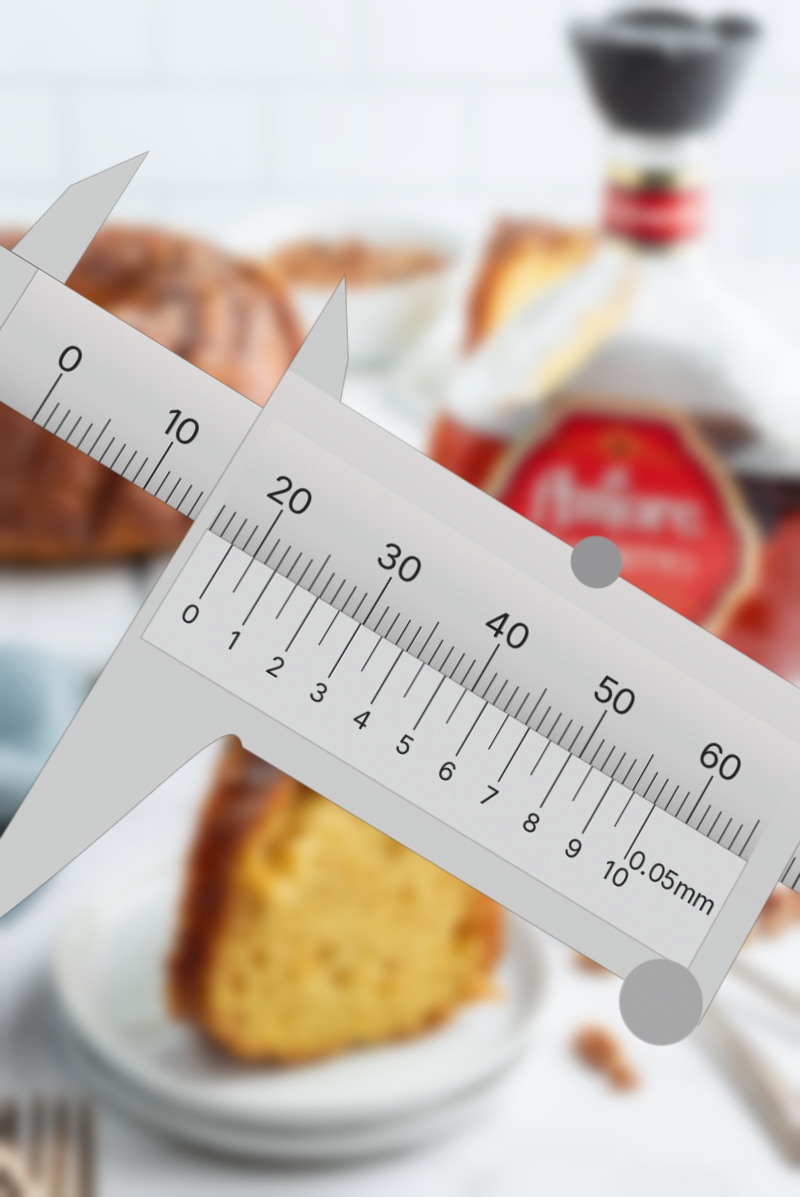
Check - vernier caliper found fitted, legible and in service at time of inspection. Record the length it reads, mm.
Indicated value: 18.1 mm
